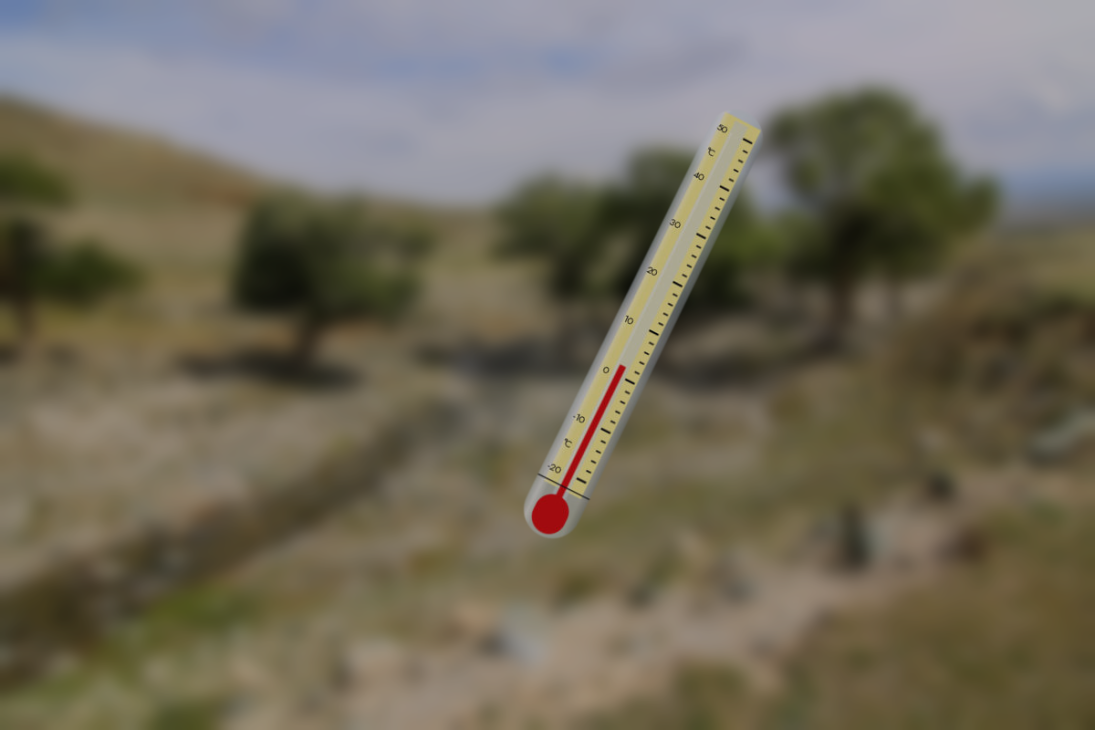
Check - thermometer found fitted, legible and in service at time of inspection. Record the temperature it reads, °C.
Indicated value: 2 °C
